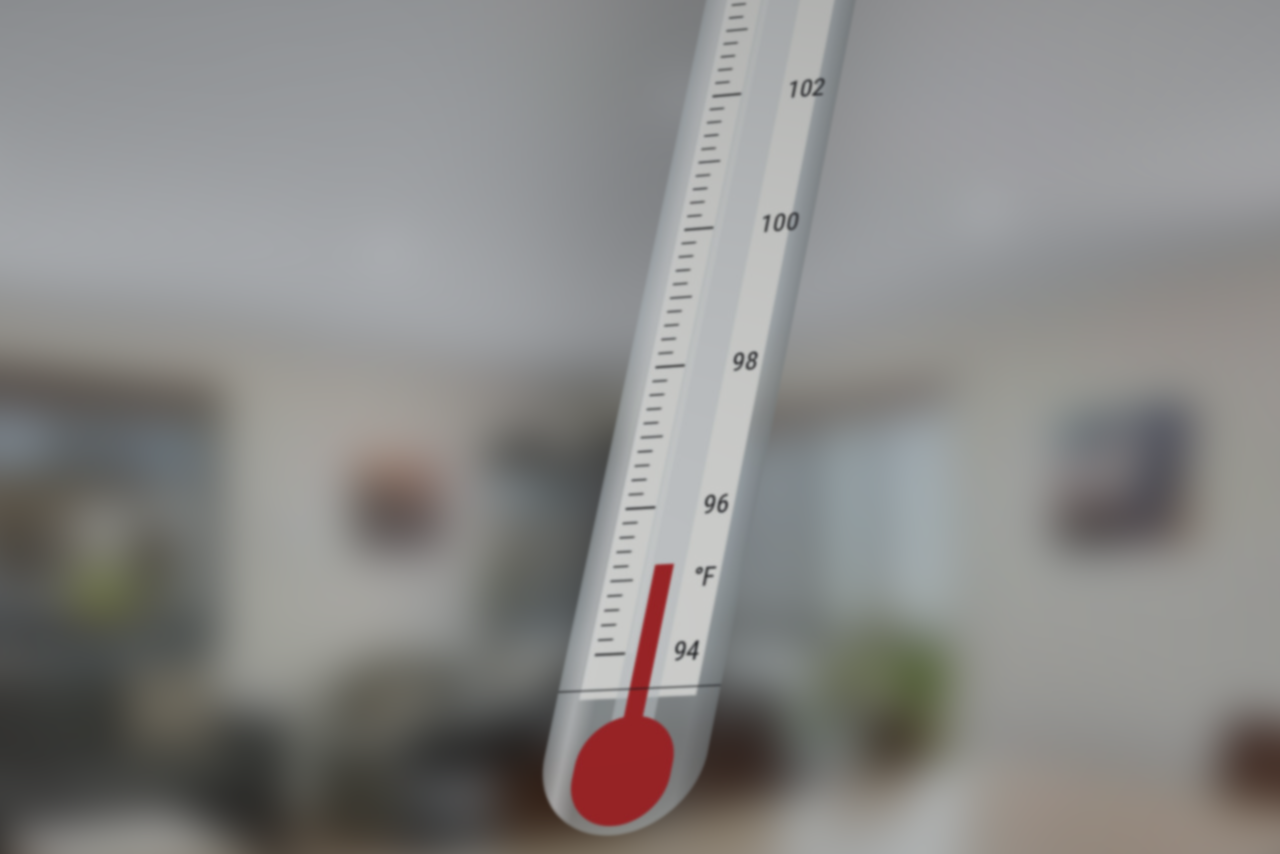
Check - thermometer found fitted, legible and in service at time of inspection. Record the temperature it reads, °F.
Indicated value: 95.2 °F
